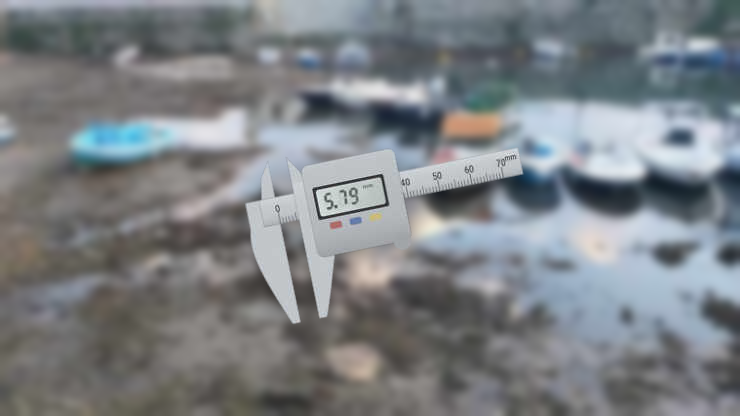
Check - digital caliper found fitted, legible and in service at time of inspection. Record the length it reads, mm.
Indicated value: 5.79 mm
